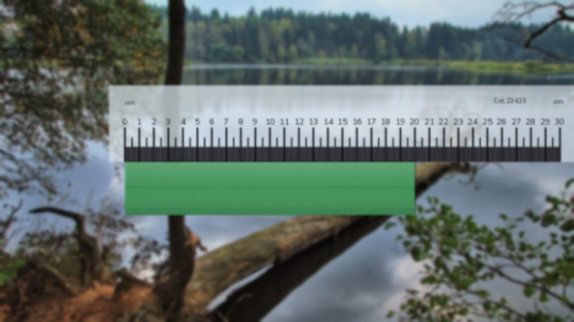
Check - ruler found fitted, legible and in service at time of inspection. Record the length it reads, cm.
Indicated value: 20 cm
